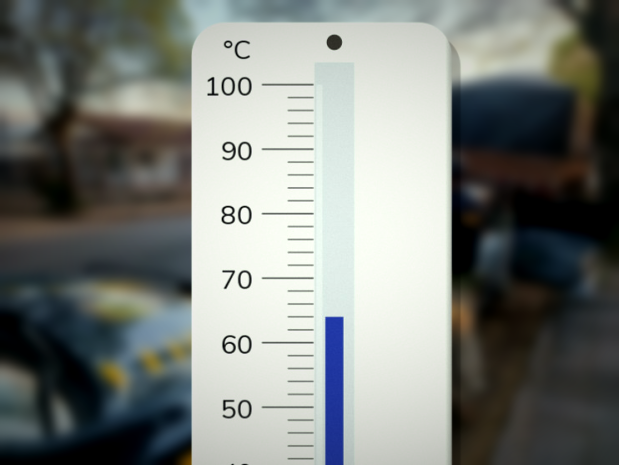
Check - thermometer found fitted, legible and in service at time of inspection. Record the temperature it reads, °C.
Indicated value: 64 °C
